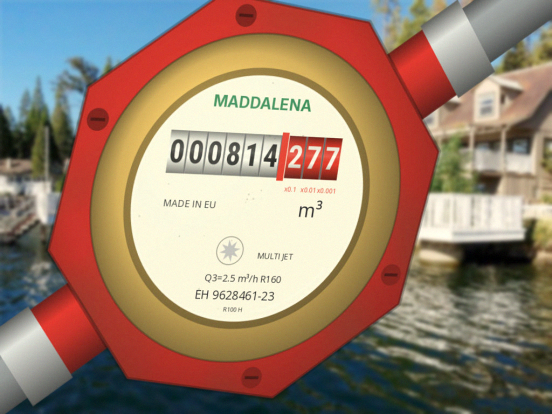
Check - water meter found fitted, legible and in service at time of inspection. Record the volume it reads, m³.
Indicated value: 814.277 m³
